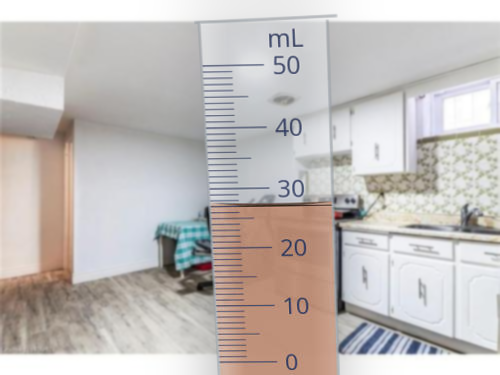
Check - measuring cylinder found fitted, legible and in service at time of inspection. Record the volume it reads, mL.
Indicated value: 27 mL
